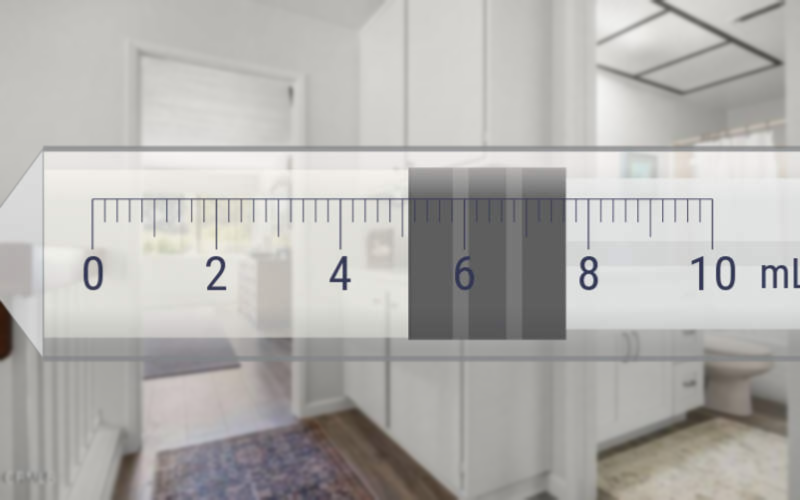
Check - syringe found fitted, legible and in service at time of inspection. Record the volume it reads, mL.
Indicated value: 5.1 mL
